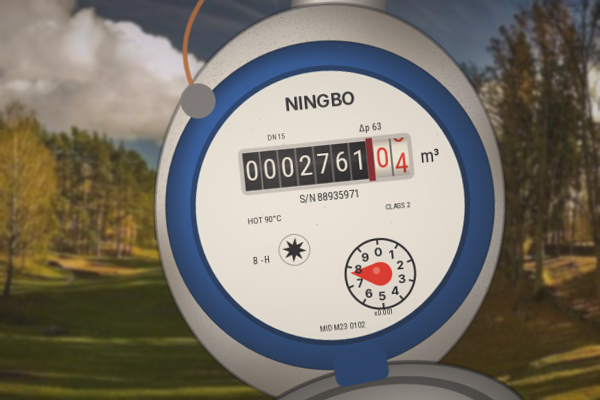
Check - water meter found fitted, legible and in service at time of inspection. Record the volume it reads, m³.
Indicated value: 2761.037 m³
